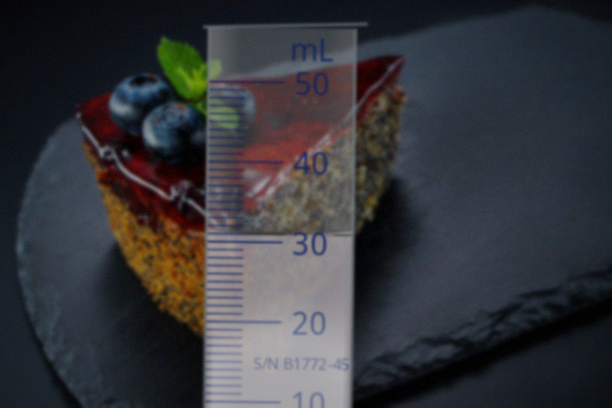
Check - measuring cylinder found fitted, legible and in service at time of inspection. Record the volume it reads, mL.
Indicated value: 31 mL
